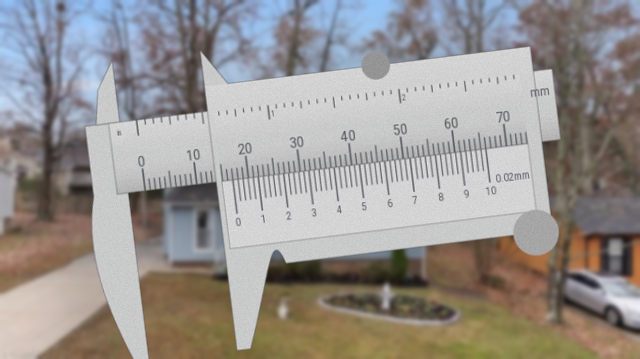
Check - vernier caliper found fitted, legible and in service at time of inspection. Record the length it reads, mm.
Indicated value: 17.0 mm
